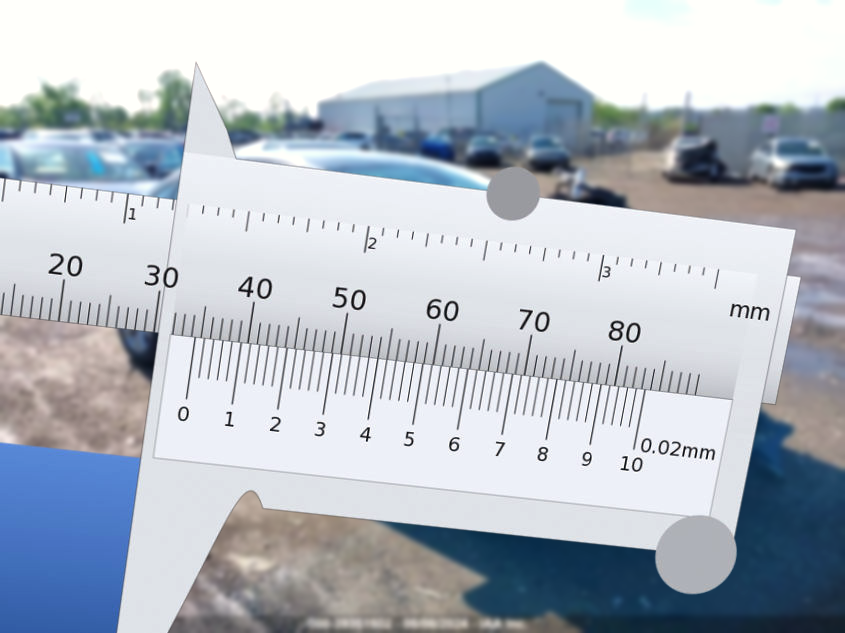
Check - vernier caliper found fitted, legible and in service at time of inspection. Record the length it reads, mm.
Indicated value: 34.4 mm
